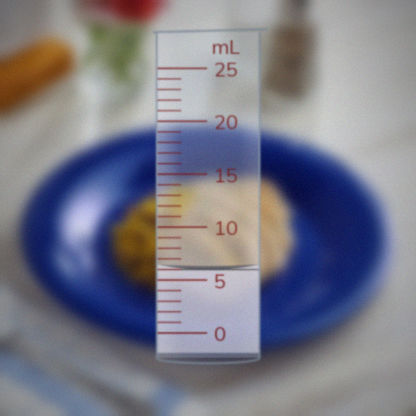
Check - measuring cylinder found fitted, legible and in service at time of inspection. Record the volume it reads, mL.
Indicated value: 6 mL
